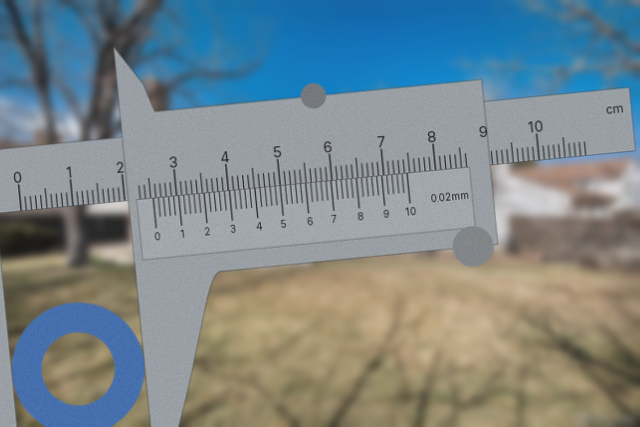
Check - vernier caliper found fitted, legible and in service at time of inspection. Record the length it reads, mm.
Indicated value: 25.5 mm
